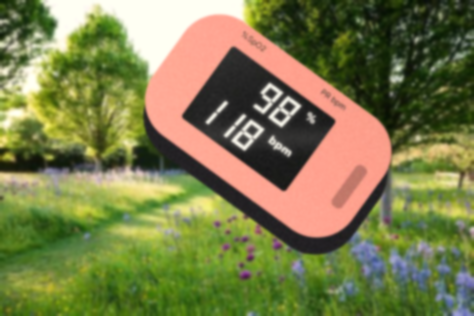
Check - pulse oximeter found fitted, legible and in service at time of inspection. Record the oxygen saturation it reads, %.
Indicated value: 98 %
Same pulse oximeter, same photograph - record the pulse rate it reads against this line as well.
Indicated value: 118 bpm
